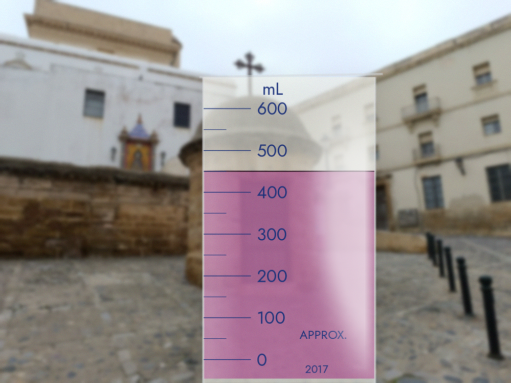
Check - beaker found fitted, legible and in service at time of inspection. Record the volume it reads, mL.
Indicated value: 450 mL
